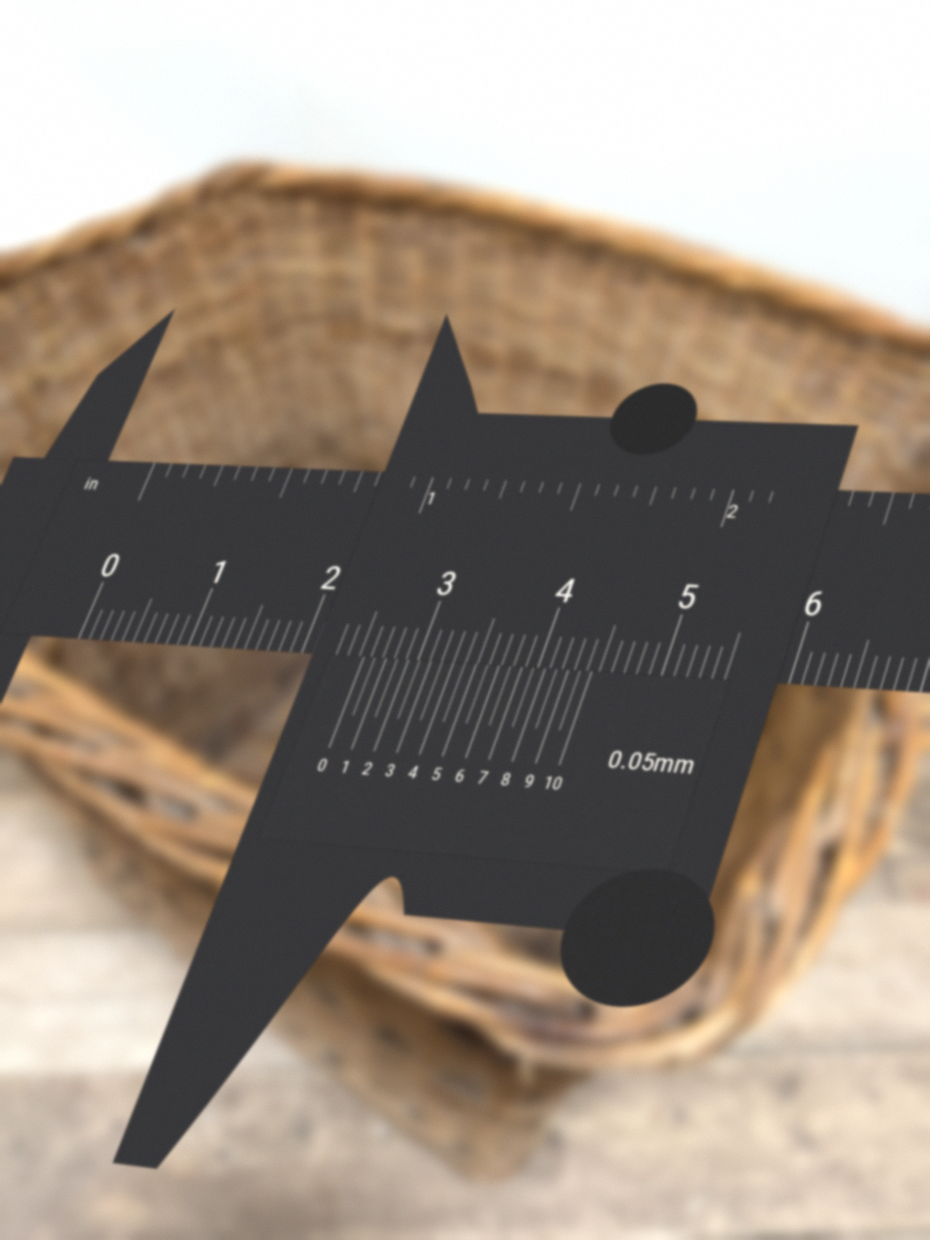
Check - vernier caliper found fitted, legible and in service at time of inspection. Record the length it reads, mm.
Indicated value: 25.4 mm
